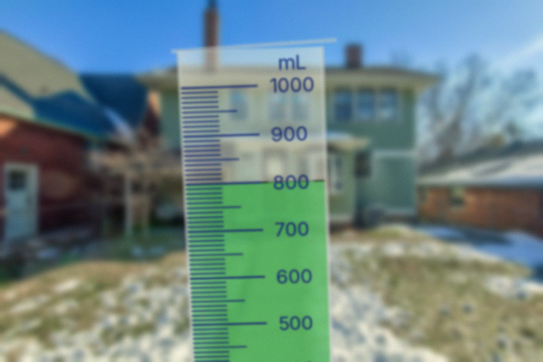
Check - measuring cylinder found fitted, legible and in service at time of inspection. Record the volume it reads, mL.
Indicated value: 800 mL
